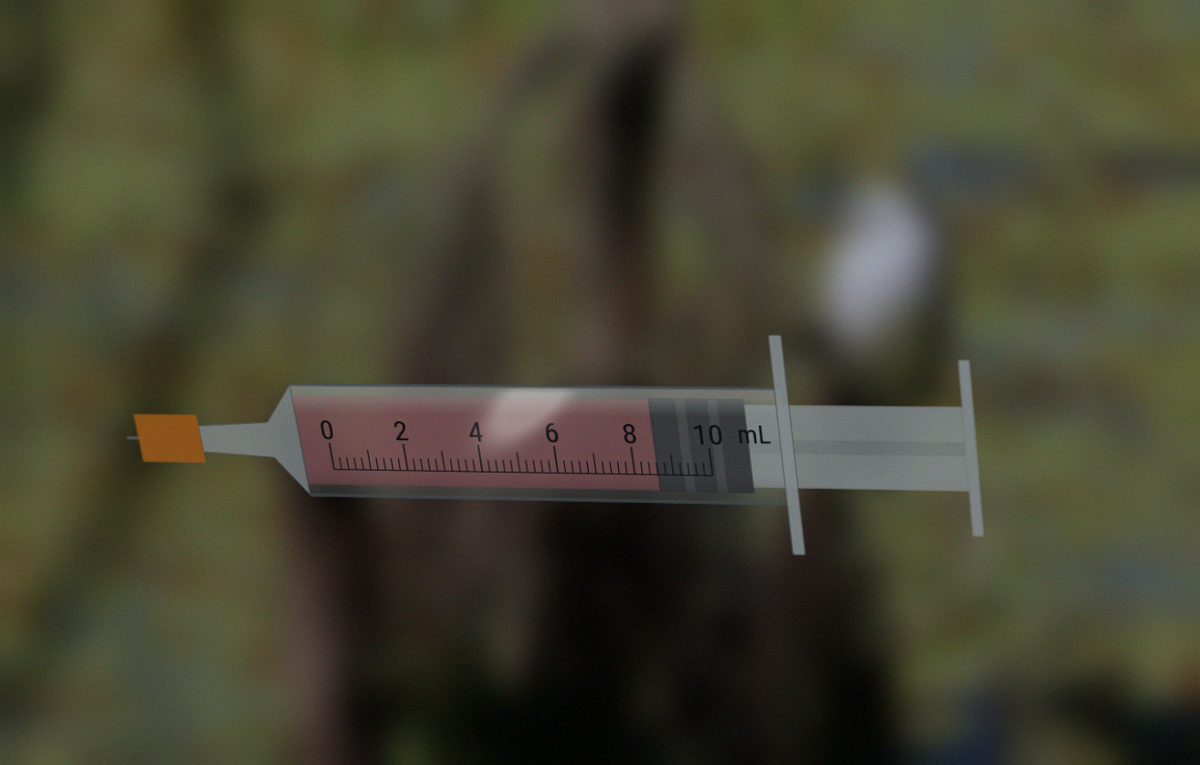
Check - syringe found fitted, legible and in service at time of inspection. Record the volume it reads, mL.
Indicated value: 8.6 mL
